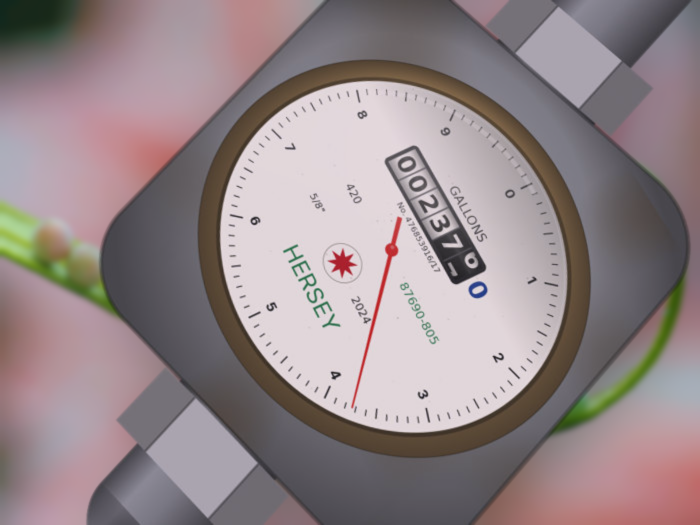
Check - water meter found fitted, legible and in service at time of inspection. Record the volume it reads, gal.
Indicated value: 23763.7 gal
